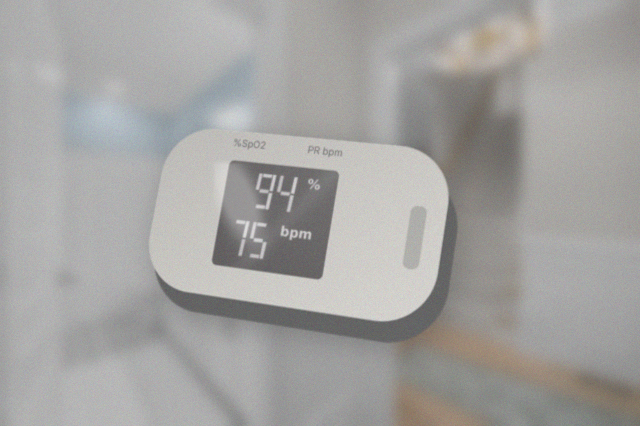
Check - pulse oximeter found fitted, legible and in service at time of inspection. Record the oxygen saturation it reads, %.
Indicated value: 94 %
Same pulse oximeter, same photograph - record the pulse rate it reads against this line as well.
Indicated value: 75 bpm
